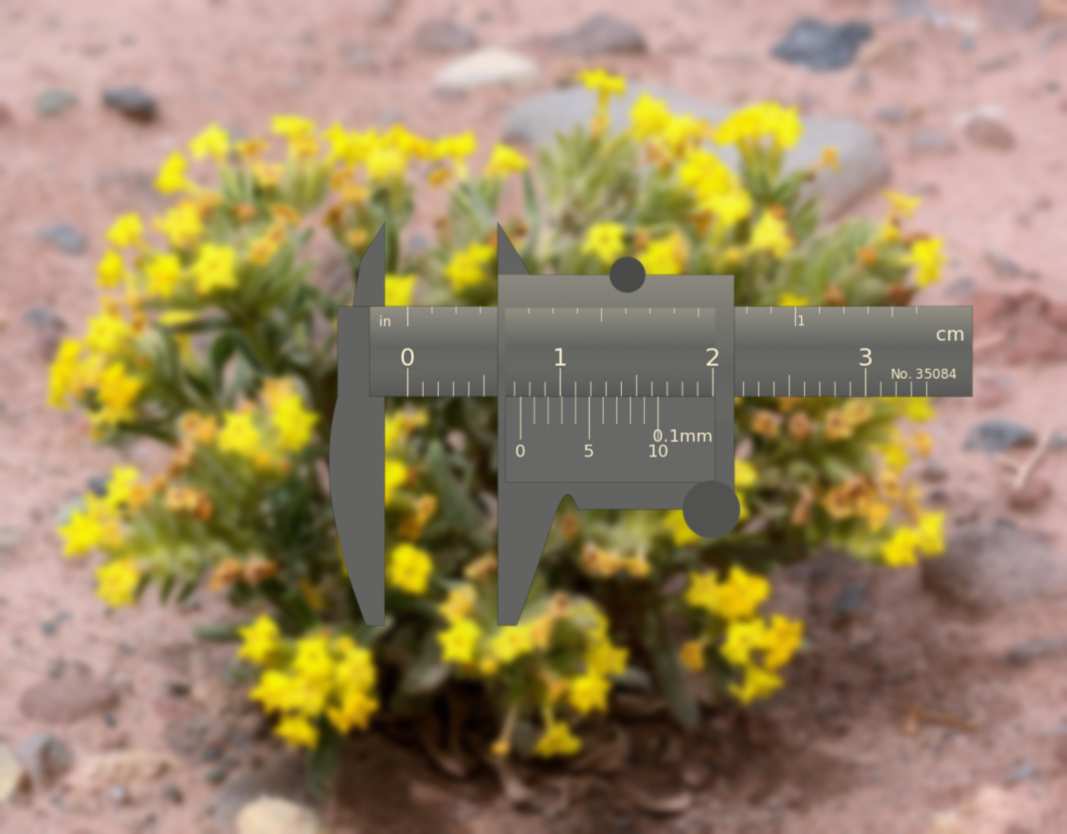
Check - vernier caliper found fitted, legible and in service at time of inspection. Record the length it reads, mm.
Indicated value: 7.4 mm
